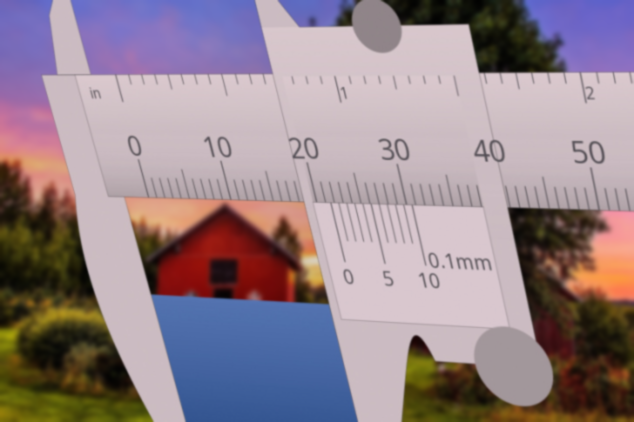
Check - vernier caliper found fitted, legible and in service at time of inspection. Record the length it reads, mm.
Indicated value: 21.6 mm
